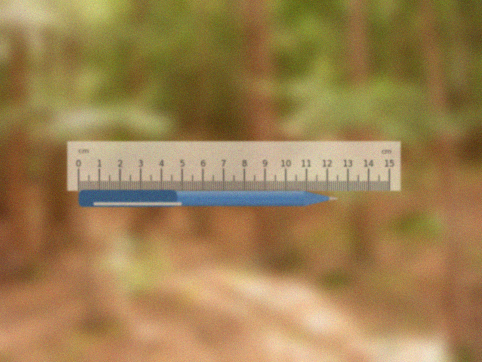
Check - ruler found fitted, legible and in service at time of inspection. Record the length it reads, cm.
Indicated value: 12.5 cm
